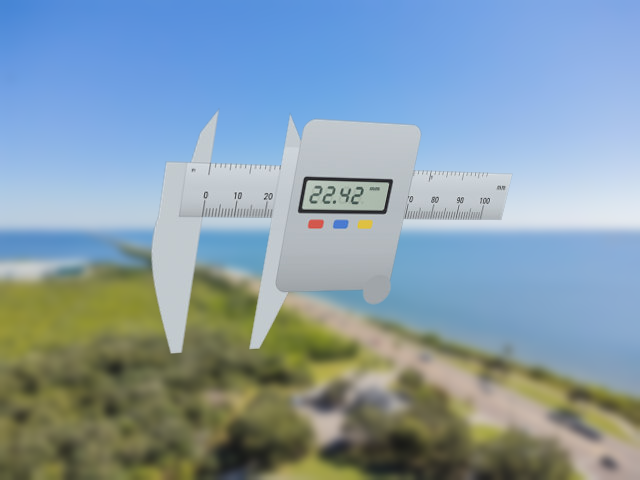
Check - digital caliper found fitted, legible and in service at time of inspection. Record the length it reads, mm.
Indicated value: 22.42 mm
